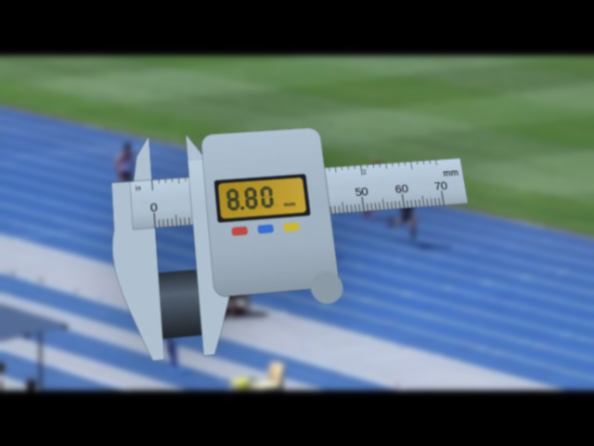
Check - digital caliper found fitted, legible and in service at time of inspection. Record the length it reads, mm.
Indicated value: 8.80 mm
